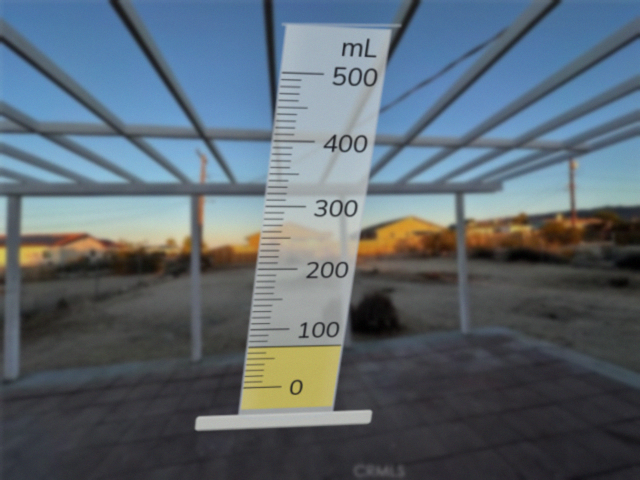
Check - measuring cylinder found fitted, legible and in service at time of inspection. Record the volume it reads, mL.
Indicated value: 70 mL
